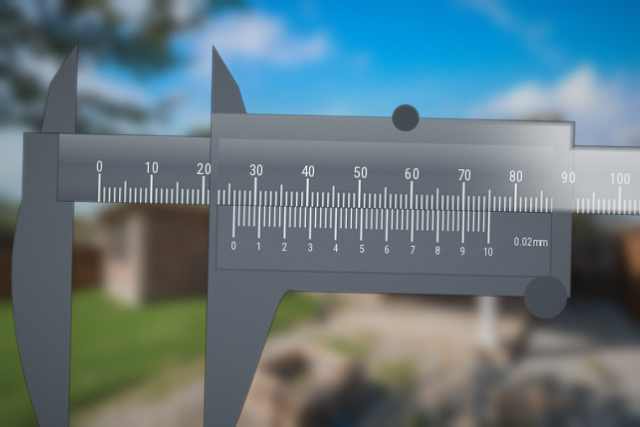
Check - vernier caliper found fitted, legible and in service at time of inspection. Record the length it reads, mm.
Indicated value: 26.0 mm
